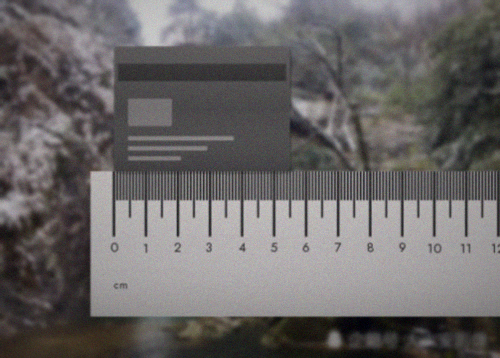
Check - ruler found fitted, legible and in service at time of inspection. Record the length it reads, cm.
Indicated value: 5.5 cm
